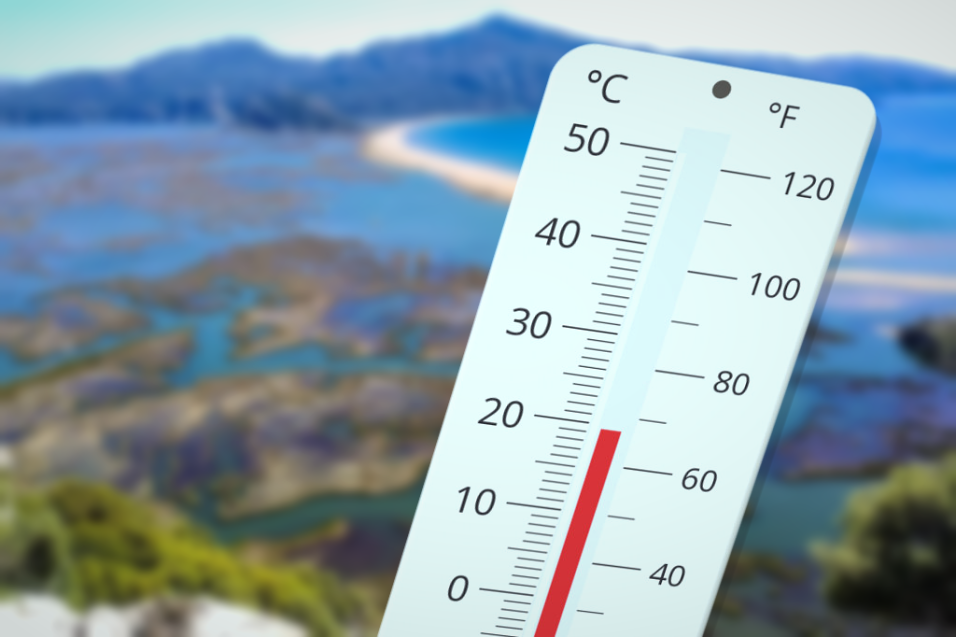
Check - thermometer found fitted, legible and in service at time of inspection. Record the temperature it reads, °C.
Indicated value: 19.5 °C
